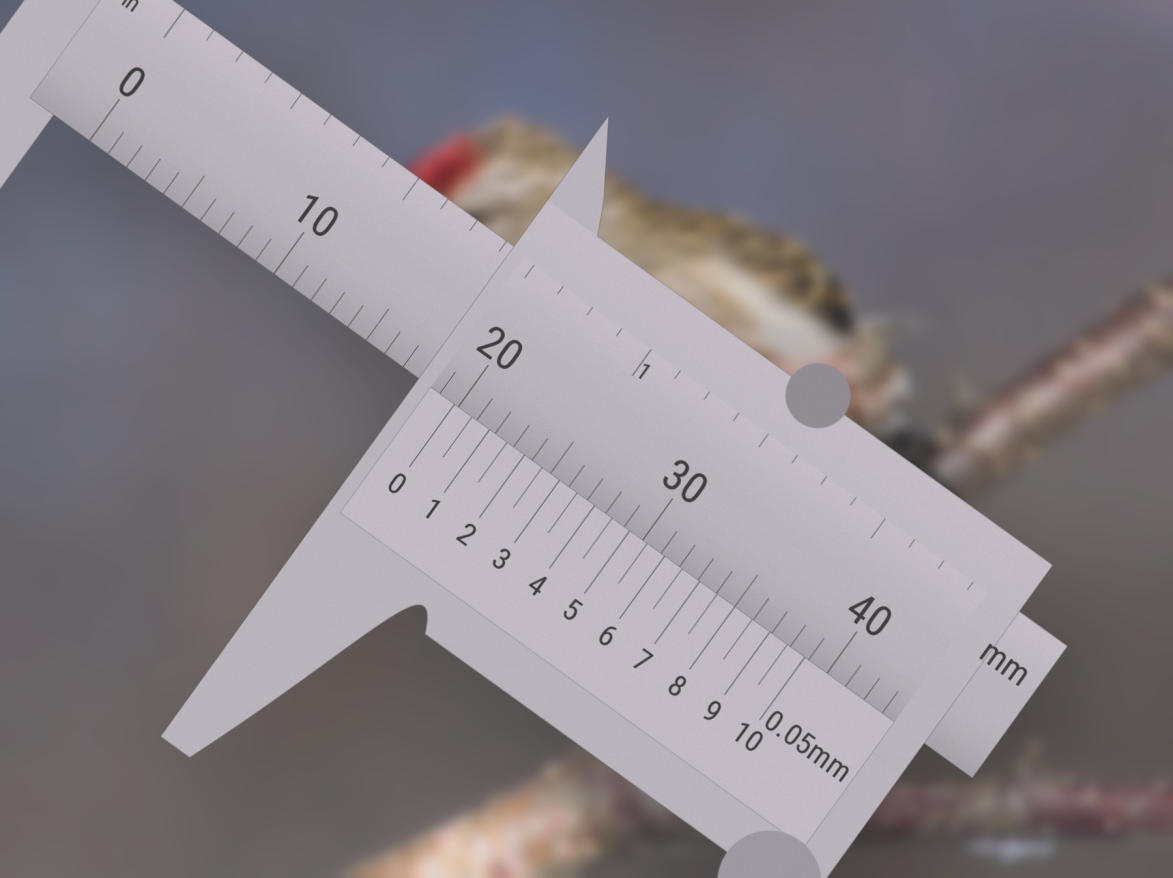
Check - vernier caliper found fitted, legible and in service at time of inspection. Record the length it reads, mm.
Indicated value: 19.80 mm
